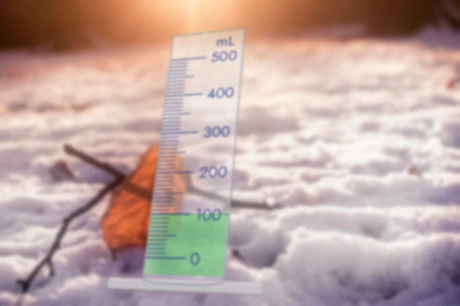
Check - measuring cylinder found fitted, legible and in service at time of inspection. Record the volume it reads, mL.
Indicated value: 100 mL
